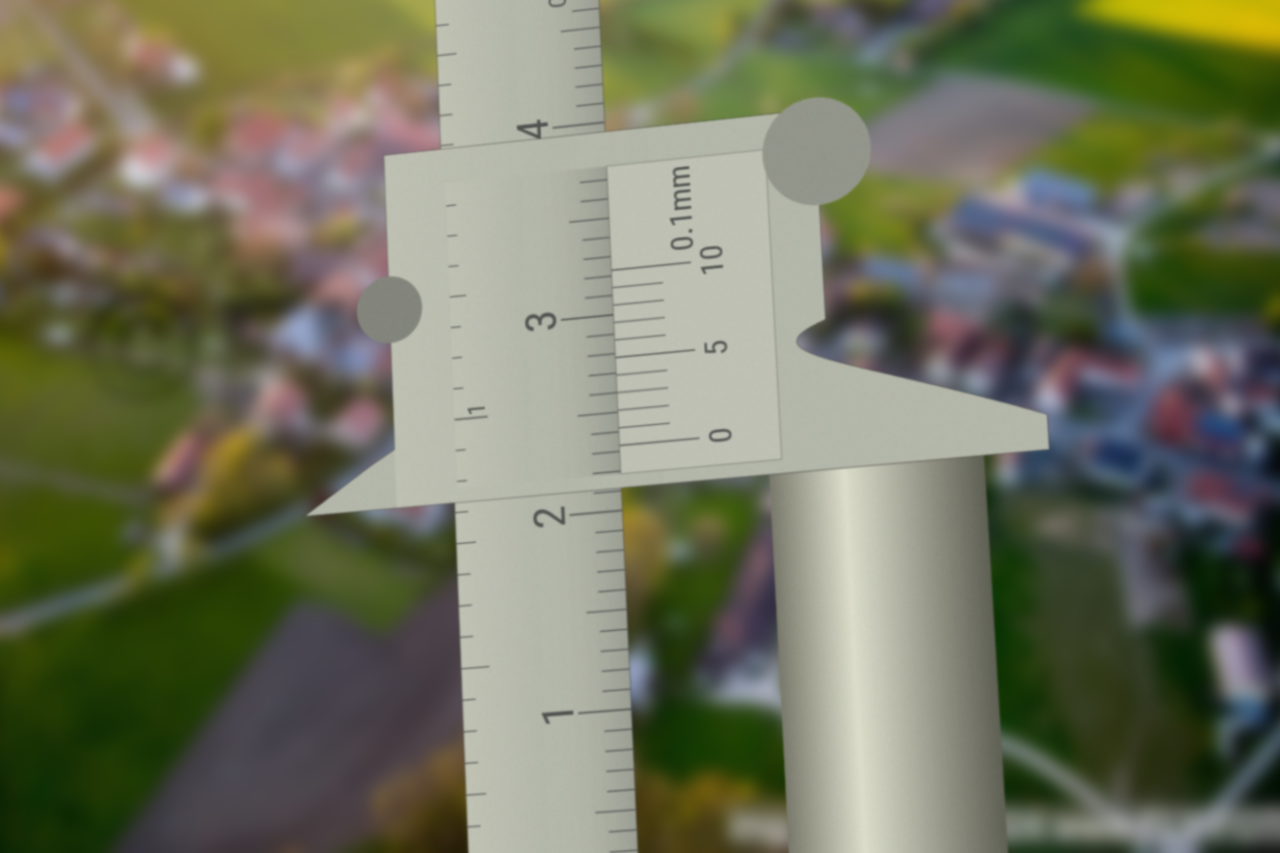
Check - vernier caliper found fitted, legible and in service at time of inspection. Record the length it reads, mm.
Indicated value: 23.3 mm
